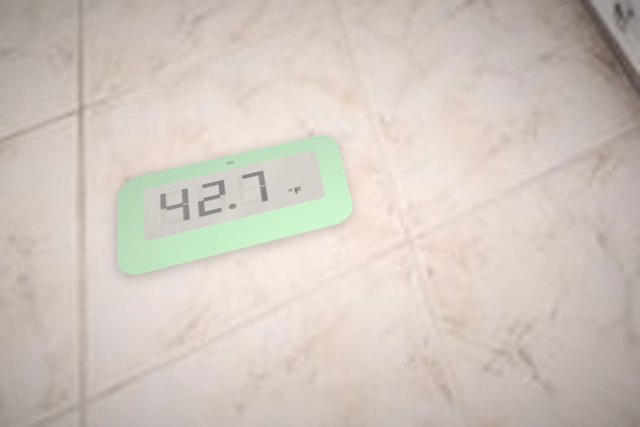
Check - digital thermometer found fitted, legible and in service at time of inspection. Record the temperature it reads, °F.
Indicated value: 42.7 °F
